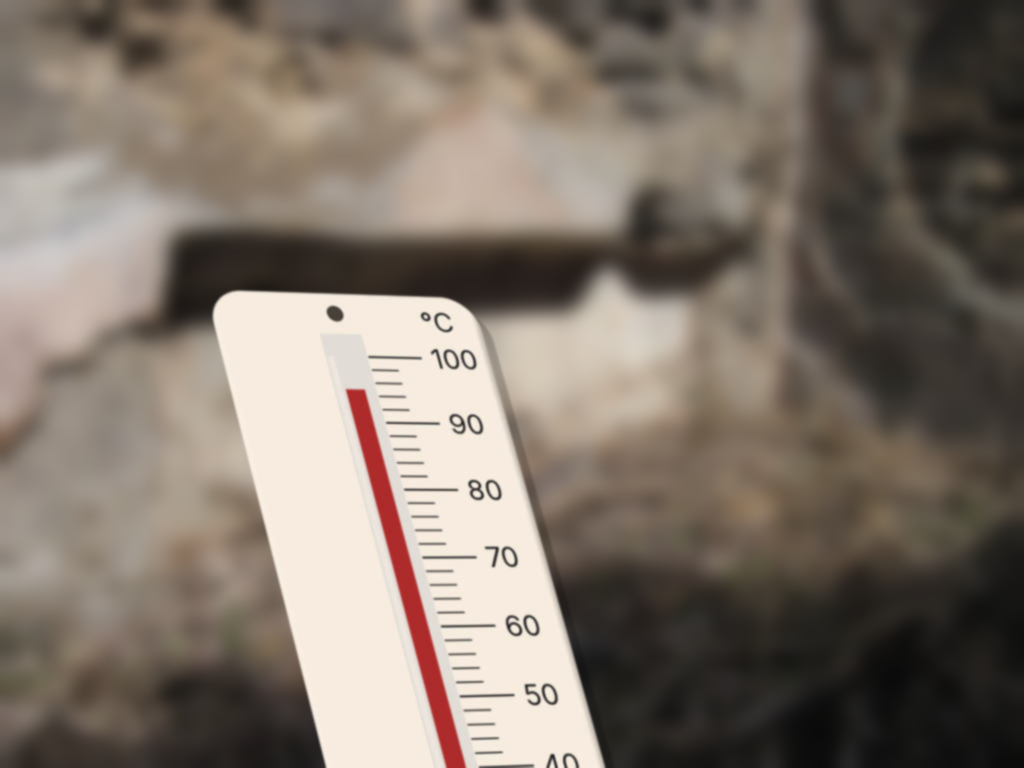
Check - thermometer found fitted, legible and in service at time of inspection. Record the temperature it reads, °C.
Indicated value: 95 °C
